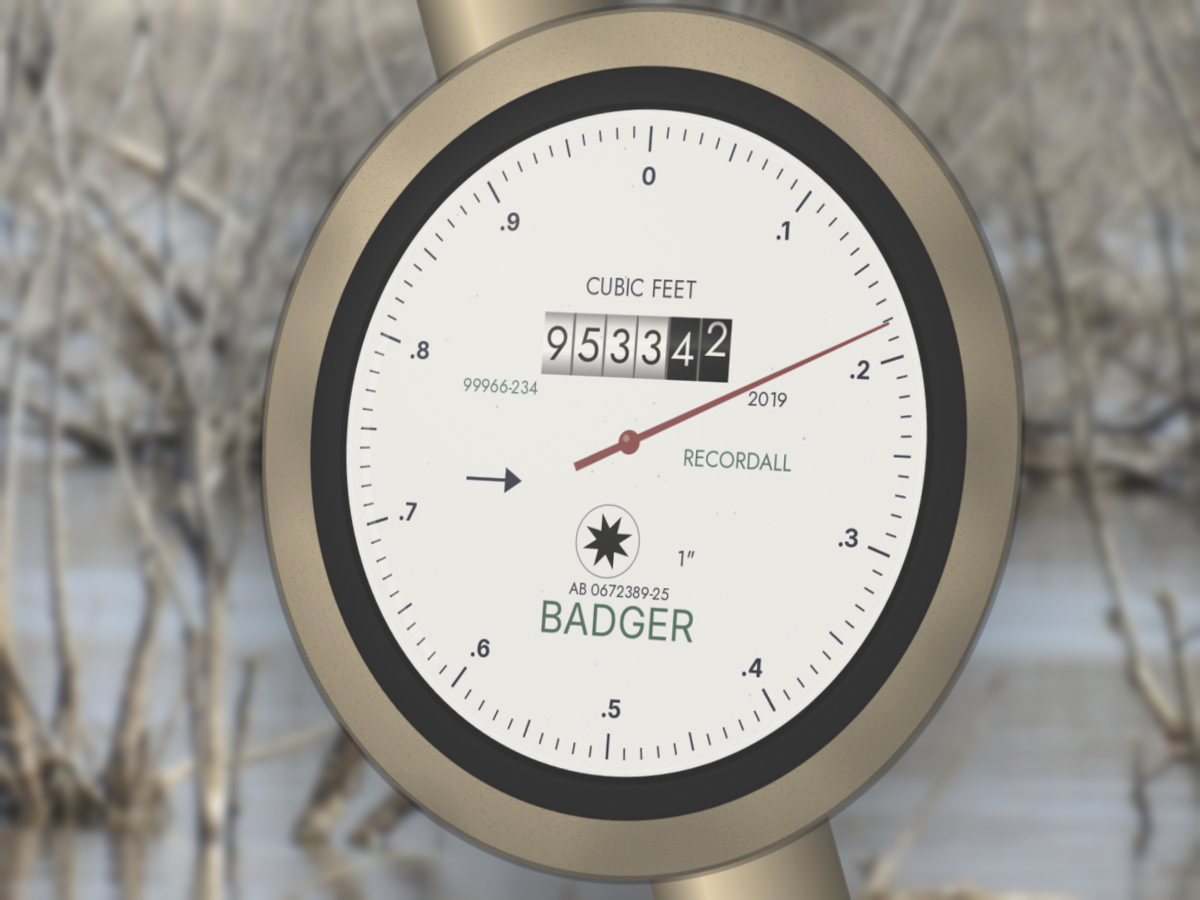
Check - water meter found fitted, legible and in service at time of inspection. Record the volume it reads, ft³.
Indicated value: 953342.18 ft³
